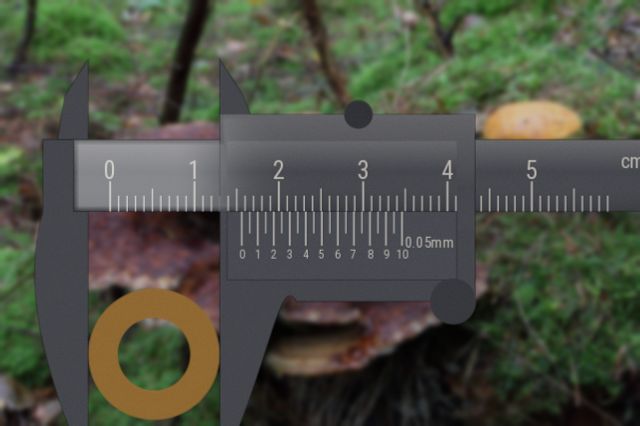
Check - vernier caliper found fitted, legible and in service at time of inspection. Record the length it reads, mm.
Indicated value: 15.6 mm
